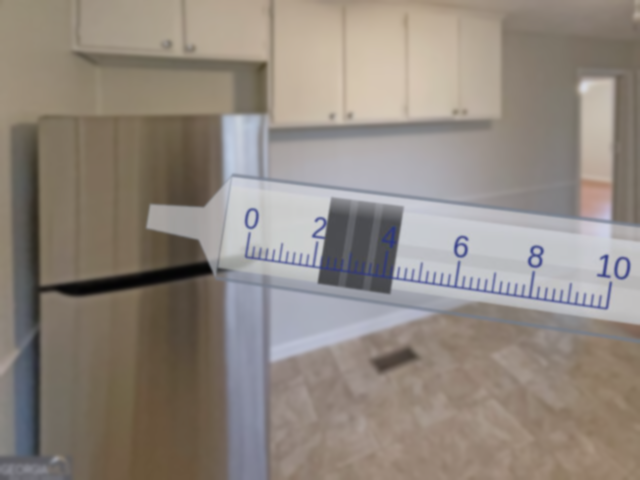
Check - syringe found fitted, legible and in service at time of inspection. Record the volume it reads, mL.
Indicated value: 2.2 mL
